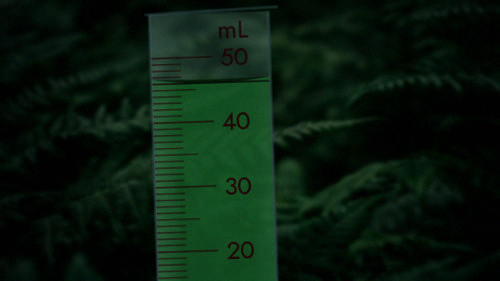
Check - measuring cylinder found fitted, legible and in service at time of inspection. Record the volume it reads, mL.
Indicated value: 46 mL
